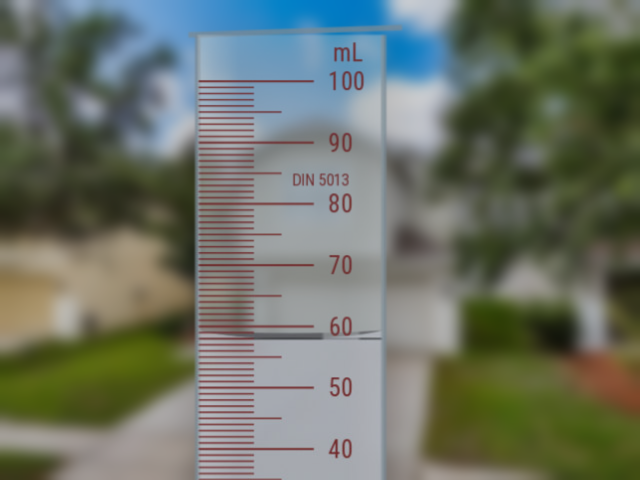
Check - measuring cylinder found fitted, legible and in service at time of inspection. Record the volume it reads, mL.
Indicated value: 58 mL
